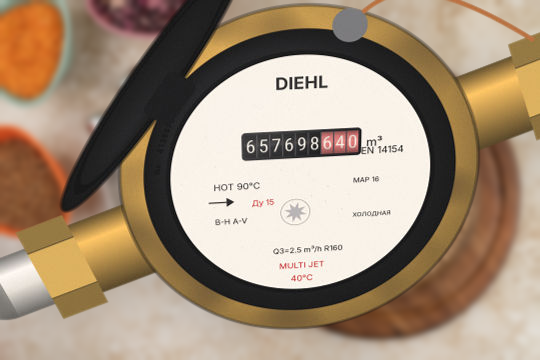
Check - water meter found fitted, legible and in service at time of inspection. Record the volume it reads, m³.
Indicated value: 657698.640 m³
